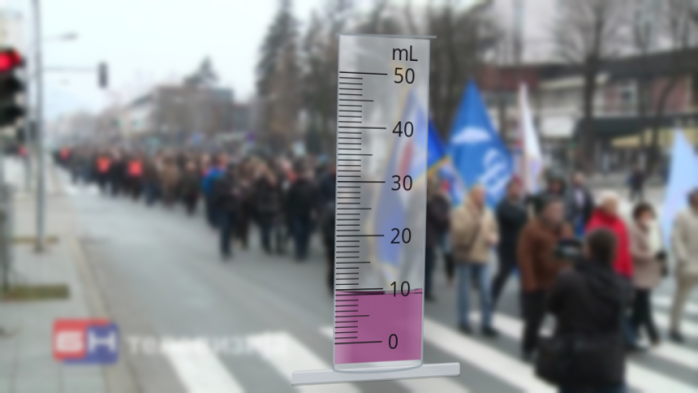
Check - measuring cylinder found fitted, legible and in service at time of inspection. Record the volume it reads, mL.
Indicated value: 9 mL
